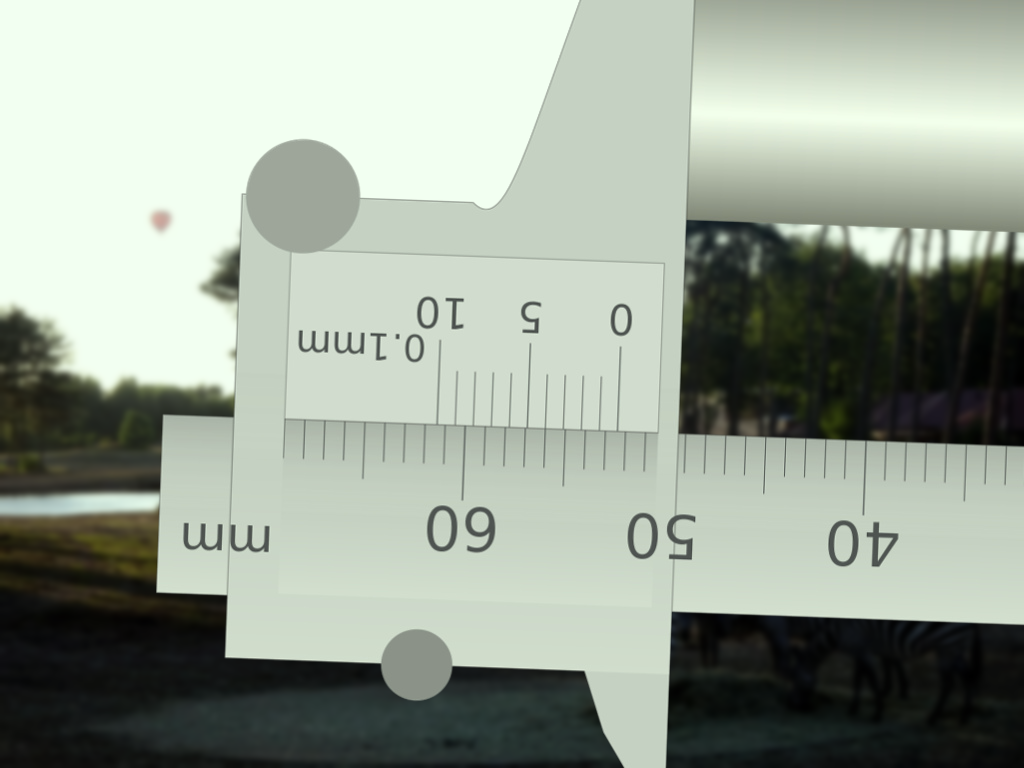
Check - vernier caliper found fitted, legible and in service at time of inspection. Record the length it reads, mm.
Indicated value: 52.4 mm
